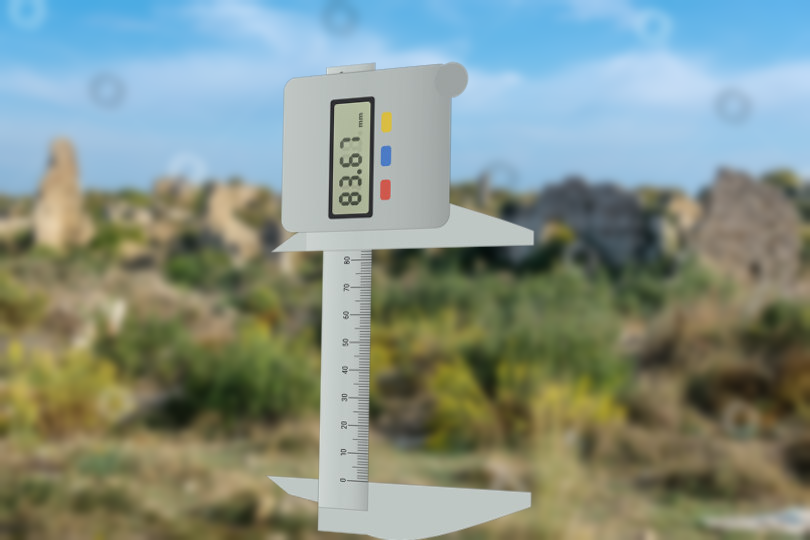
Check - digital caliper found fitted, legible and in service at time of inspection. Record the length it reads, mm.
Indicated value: 83.67 mm
